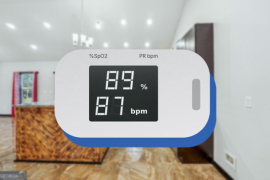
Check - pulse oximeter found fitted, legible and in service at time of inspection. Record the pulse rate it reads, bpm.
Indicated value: 87 bpm
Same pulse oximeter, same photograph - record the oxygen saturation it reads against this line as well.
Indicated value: 89 %
